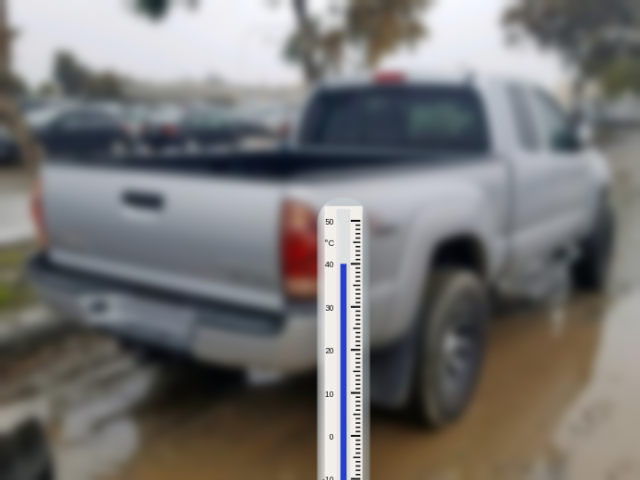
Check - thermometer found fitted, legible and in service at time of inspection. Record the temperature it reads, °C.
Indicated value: 40 °C
